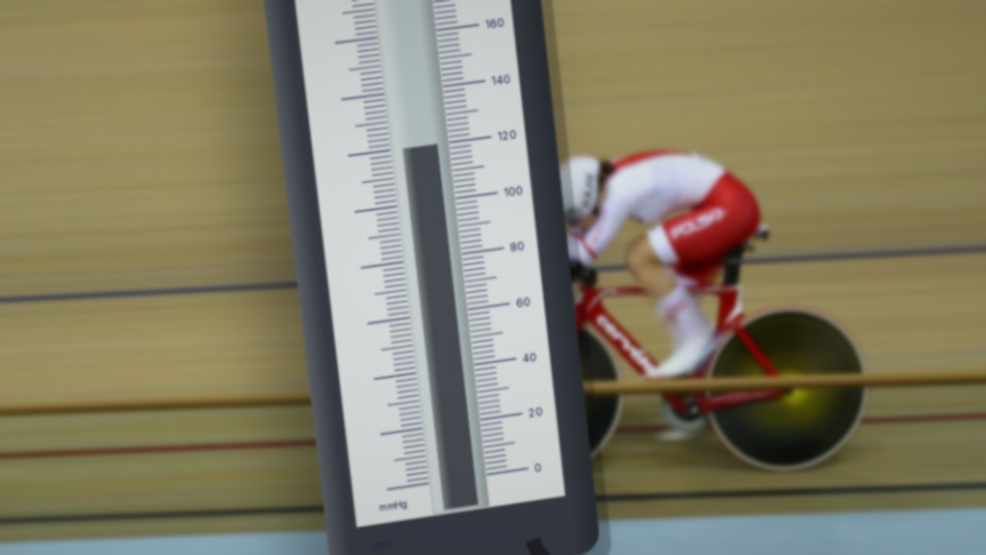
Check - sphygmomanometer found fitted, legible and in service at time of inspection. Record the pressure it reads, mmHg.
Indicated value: 120 mmHg
